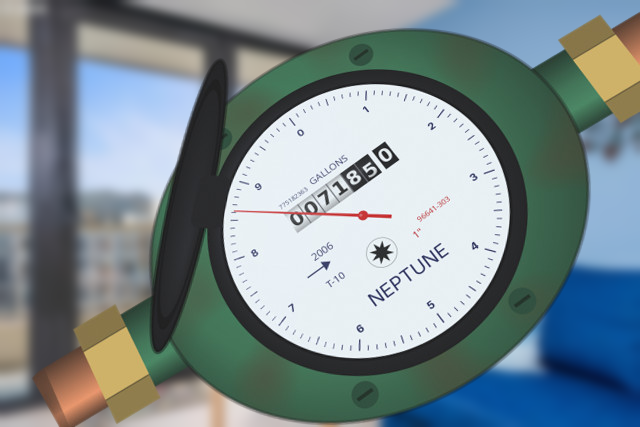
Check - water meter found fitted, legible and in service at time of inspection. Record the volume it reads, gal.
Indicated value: 71848.6 gal
